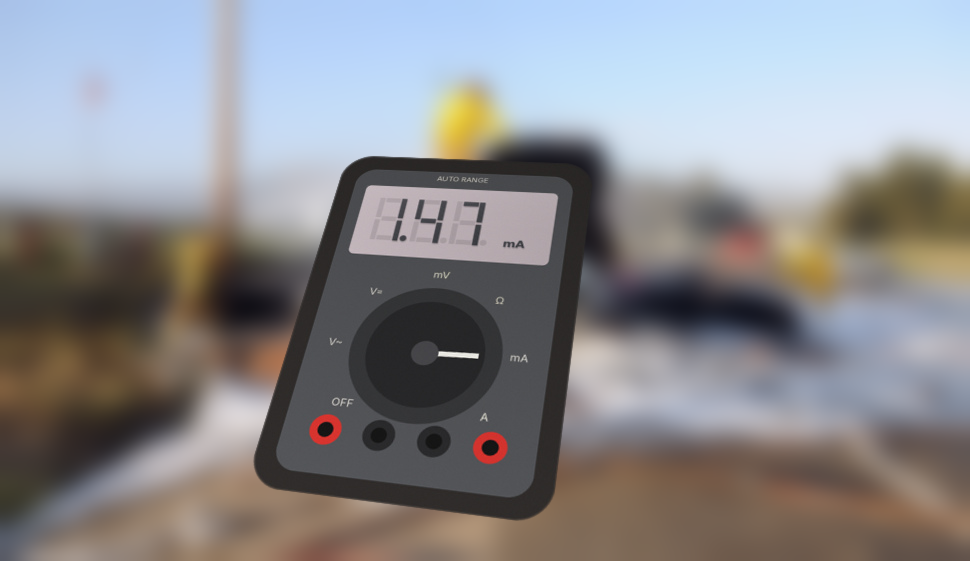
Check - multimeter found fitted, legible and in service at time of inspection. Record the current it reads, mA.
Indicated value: 1.47 mA
